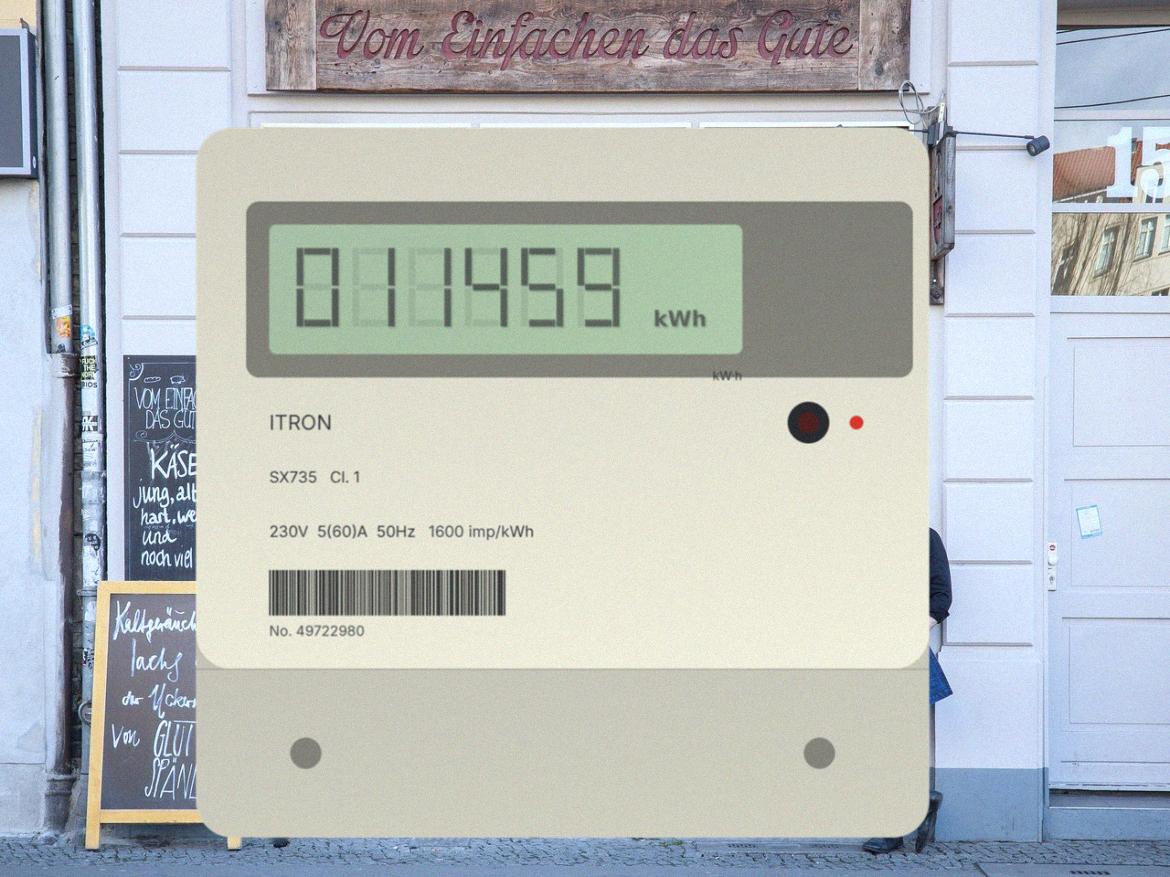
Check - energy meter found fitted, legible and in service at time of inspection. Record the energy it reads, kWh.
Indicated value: 11459 kWh
